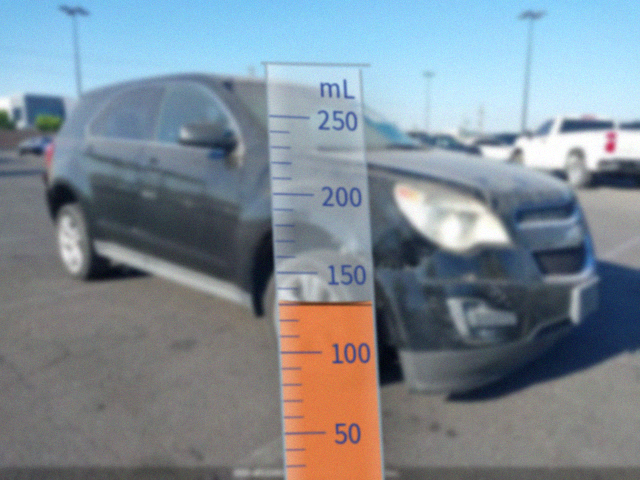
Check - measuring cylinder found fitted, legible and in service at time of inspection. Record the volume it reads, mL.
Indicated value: 130 mL
